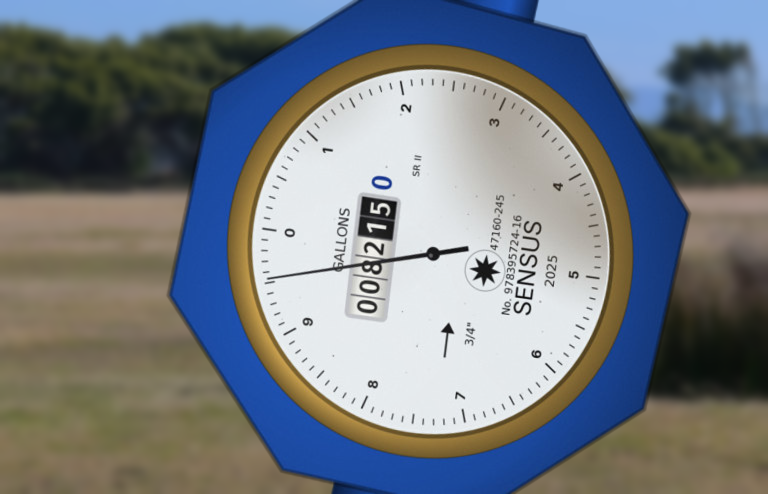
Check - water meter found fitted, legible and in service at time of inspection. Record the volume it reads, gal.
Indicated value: 82149.5 gal
